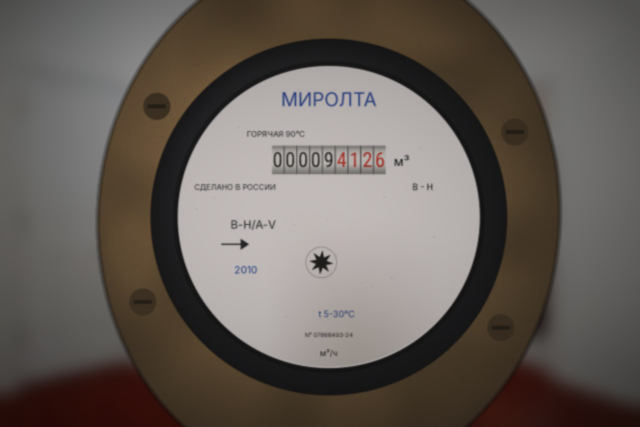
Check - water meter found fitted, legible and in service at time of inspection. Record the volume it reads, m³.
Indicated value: 9.4126 m³
